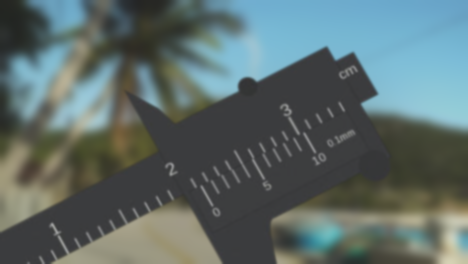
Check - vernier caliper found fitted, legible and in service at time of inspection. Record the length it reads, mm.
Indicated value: 21.4 mm
